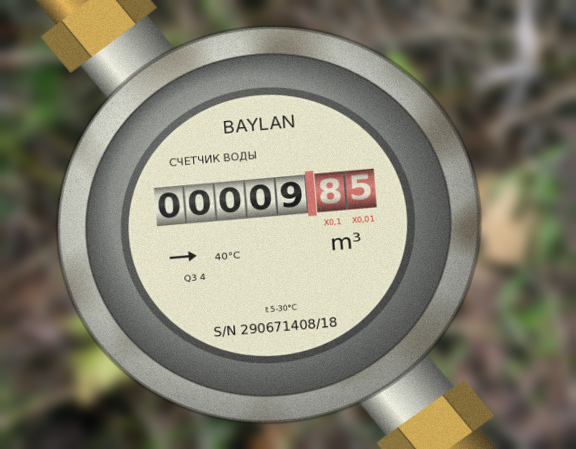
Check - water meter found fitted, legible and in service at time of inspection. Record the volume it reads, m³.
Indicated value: 9.85 m³
